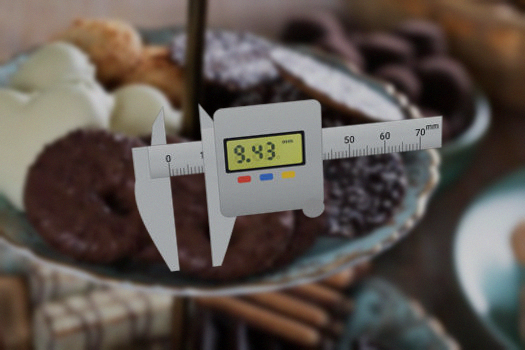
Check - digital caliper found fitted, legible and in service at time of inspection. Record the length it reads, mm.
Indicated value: 9.43 mm
